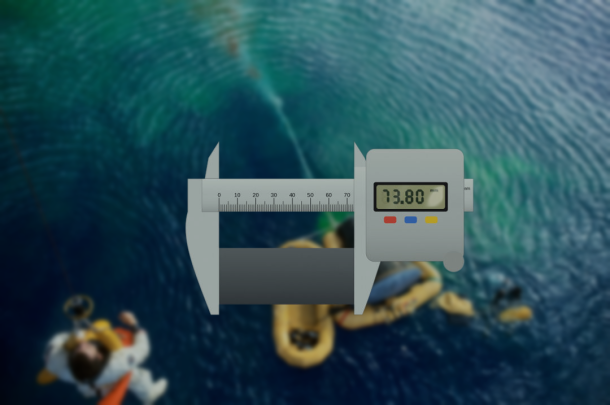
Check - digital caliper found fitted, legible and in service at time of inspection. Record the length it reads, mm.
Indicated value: 73.80 mm
